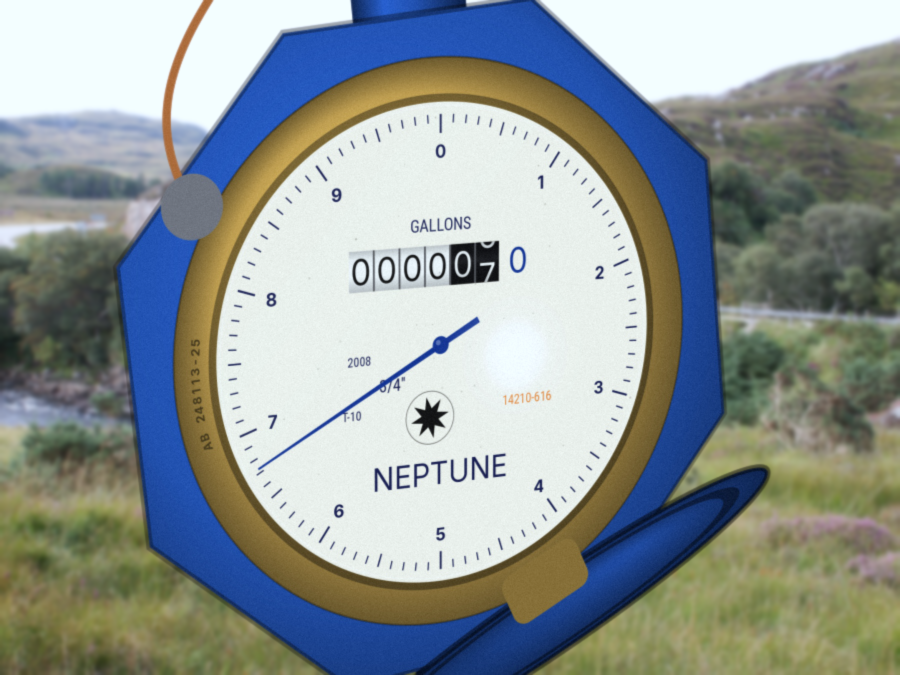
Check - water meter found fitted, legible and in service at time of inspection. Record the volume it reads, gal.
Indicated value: 66.7 gal
